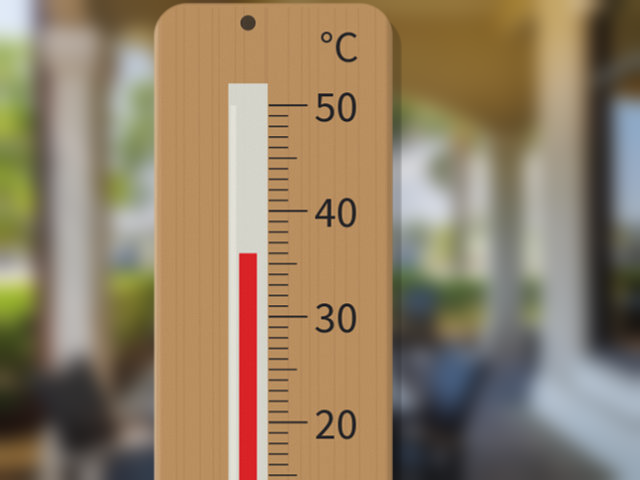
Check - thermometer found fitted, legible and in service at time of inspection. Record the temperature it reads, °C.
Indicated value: 36 °C
